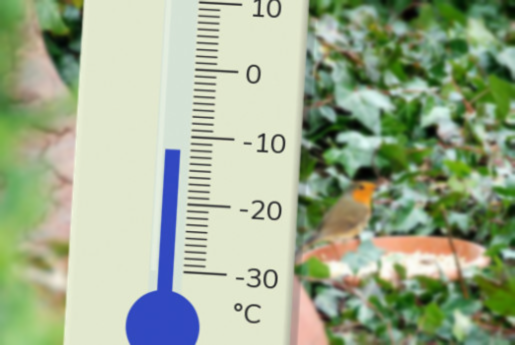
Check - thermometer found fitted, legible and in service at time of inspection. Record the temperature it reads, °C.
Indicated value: -12 °C
